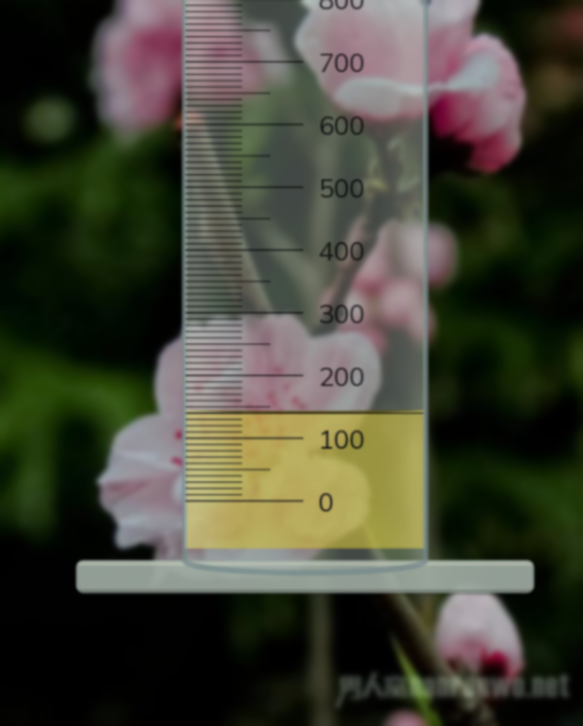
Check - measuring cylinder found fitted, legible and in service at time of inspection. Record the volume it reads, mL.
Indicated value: 140 mL
